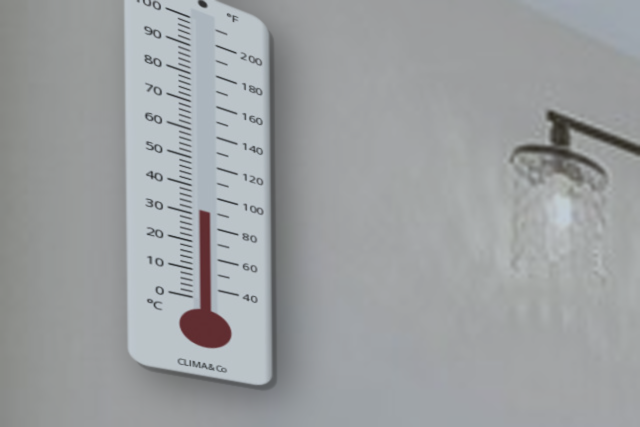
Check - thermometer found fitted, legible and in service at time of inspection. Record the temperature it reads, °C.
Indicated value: 32 °C
